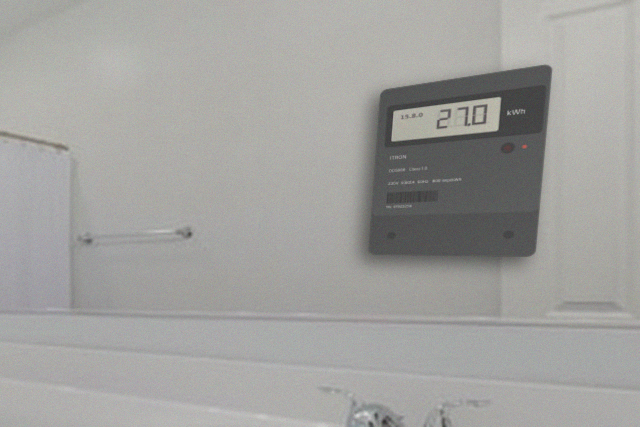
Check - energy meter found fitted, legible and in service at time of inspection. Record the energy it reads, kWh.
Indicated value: 27.0 kWh
